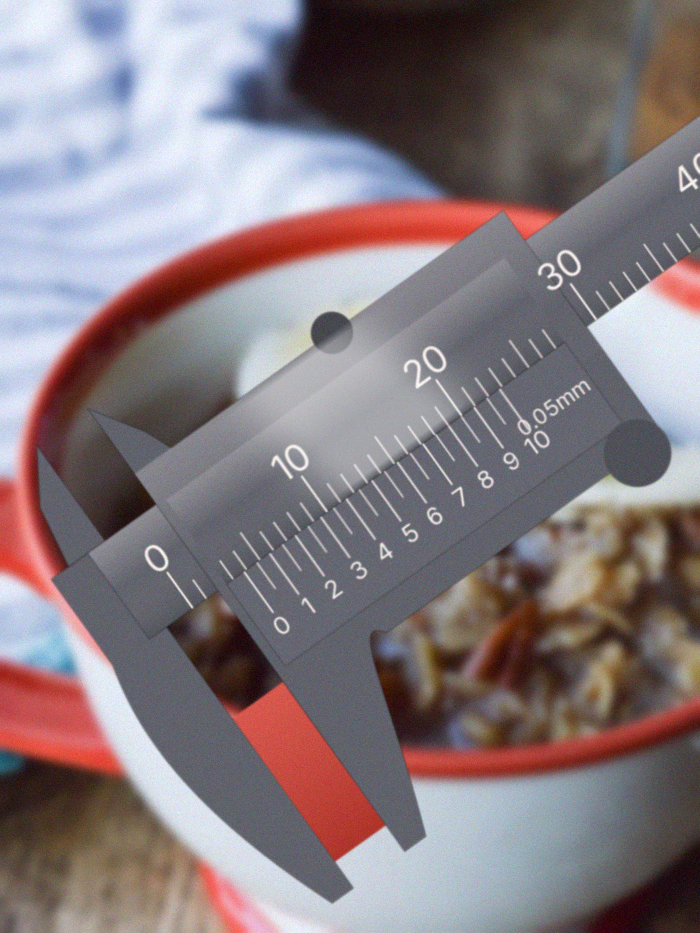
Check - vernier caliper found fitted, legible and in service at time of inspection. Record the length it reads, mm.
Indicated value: 3.8 mm
